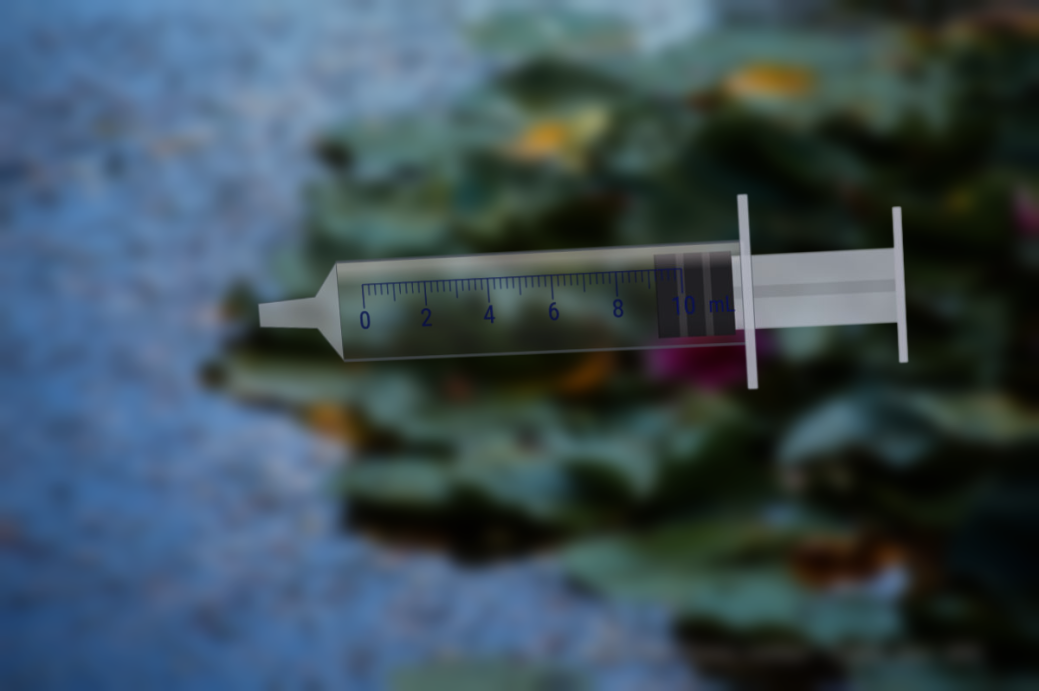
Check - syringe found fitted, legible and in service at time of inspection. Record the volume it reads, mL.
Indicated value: 9.2 mL
